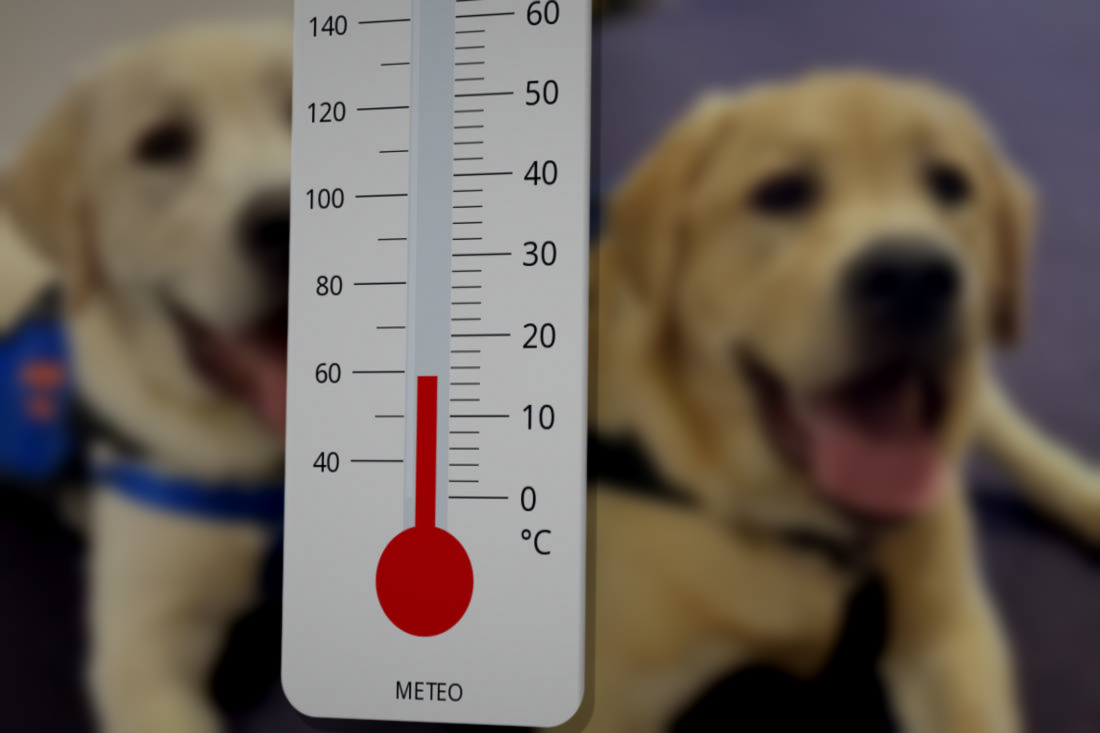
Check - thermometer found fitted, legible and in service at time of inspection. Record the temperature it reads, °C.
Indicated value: 15 °C
